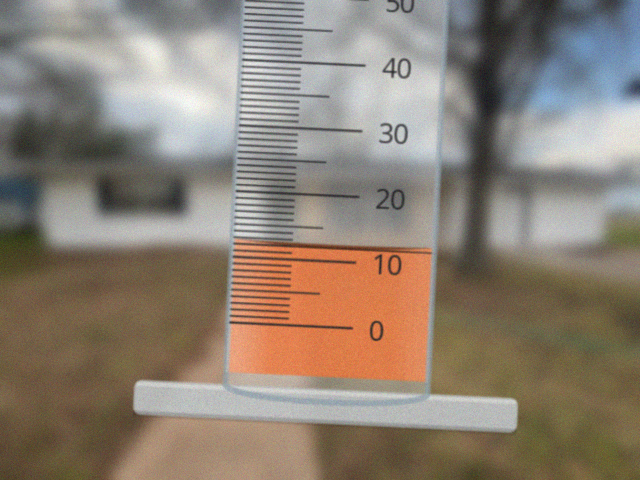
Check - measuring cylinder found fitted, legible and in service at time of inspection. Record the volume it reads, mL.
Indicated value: 12 mL
